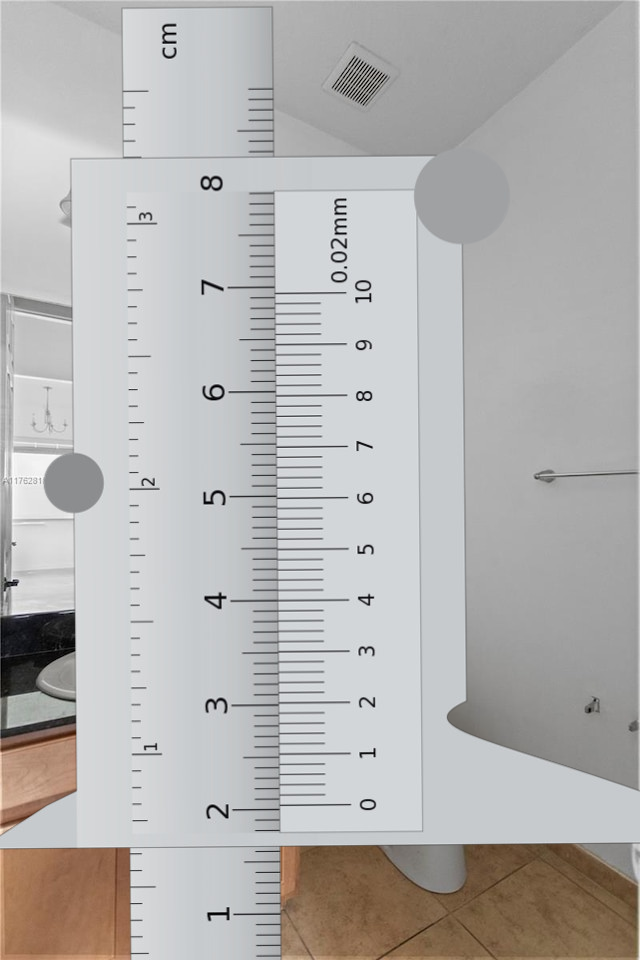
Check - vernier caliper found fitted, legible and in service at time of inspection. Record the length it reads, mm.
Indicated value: 20.4 mm
